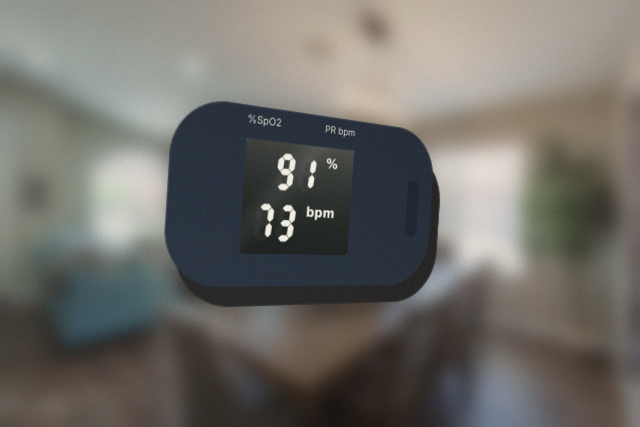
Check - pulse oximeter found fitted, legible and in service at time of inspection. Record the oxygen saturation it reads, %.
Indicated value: 91 %
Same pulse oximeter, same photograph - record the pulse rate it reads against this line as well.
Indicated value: 73 bpm
